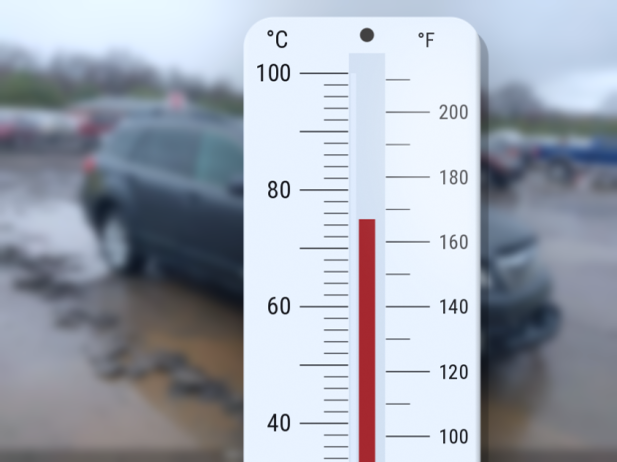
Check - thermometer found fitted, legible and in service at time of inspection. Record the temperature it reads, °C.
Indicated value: 75 °C
